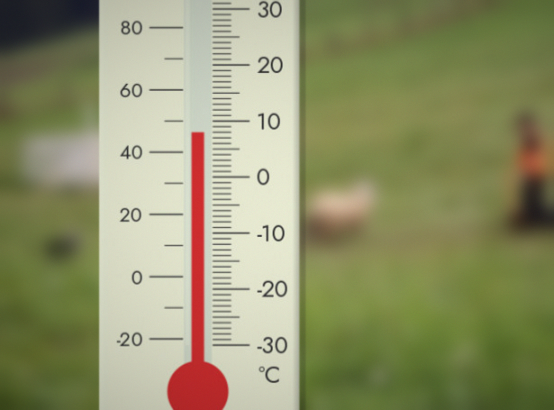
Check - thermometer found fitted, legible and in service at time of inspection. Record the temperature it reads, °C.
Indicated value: 8 °C
